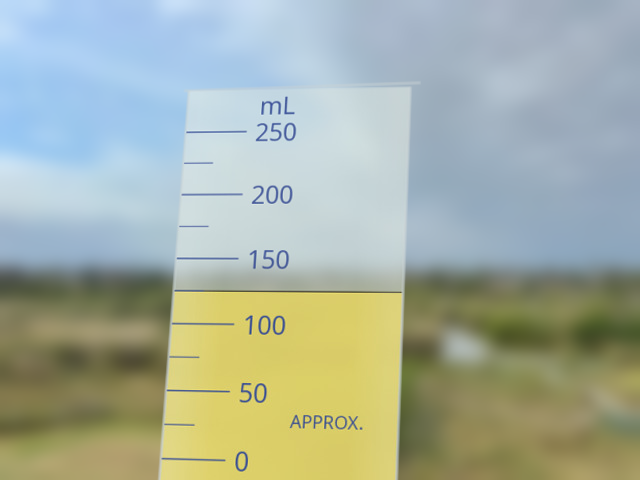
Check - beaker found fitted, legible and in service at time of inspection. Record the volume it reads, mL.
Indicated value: 125 mL
